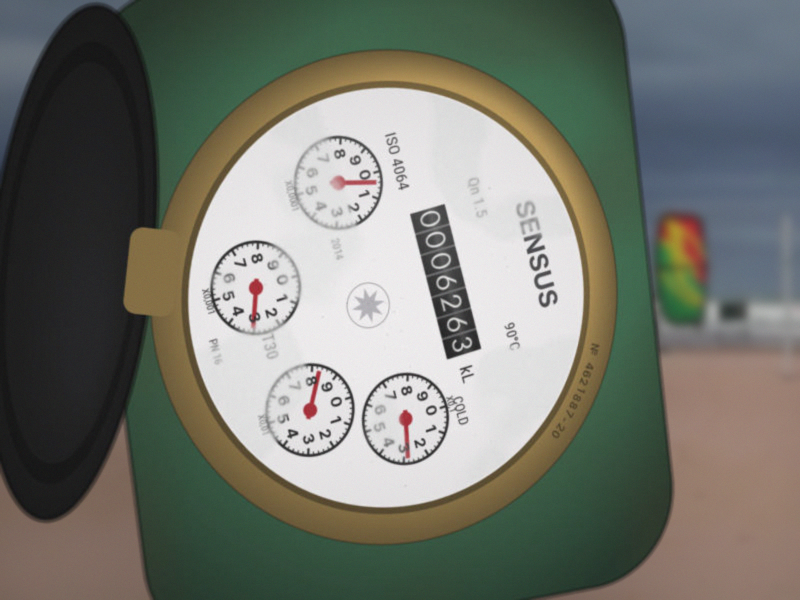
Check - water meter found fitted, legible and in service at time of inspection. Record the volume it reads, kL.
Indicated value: 6263.2830 kL
